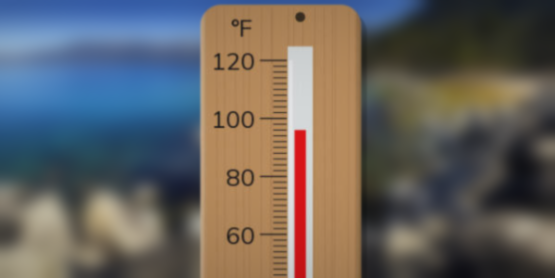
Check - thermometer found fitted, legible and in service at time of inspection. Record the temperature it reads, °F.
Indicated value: 96 °F
